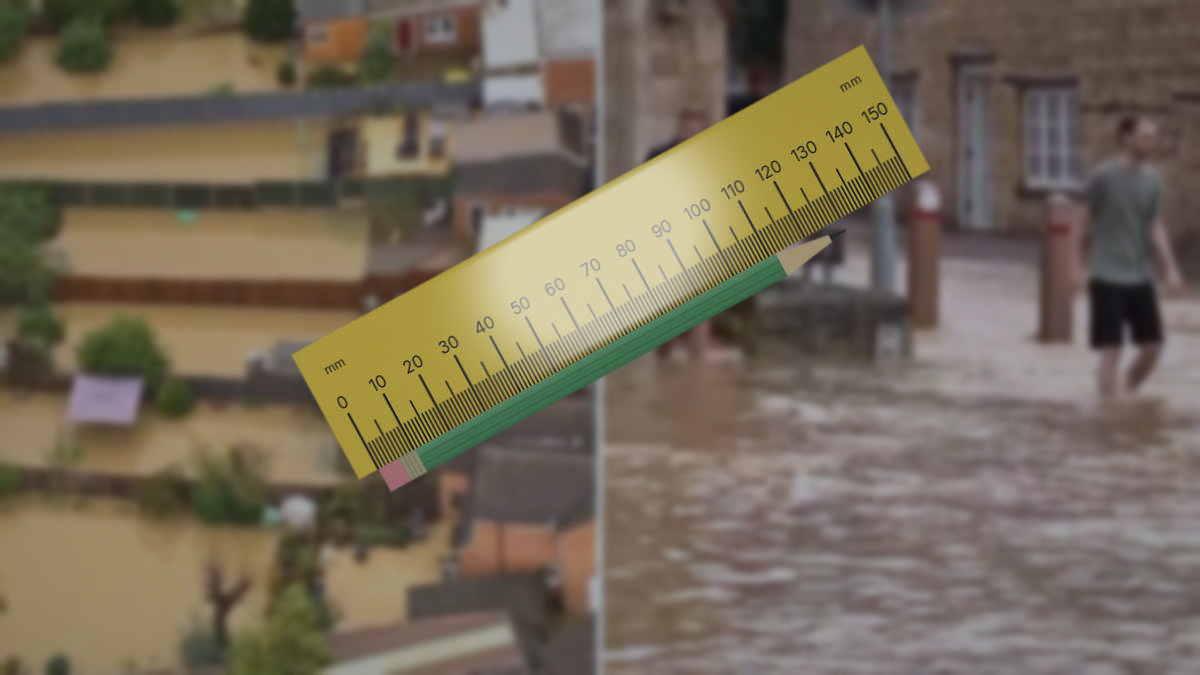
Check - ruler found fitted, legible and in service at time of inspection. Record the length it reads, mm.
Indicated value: 130 mm
